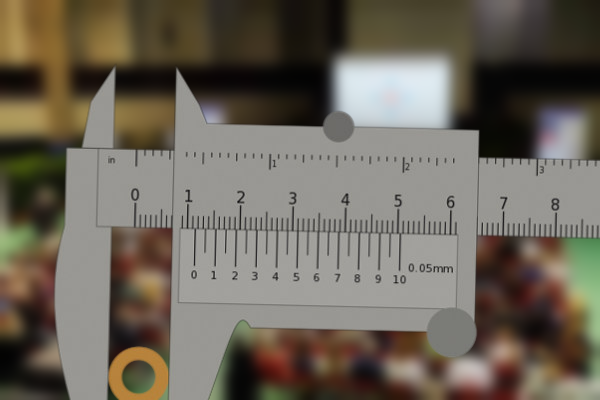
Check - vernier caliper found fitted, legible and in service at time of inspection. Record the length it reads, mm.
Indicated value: 11.5 mm
